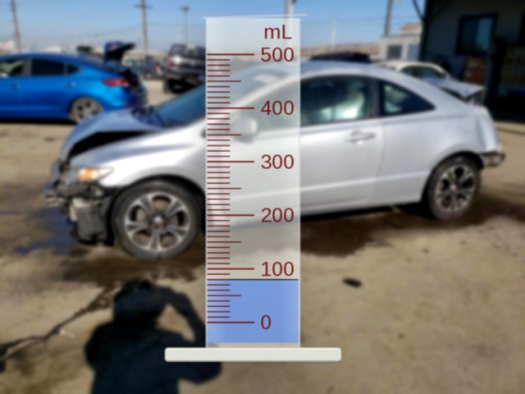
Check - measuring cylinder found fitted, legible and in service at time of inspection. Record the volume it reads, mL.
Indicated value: 80 mL
